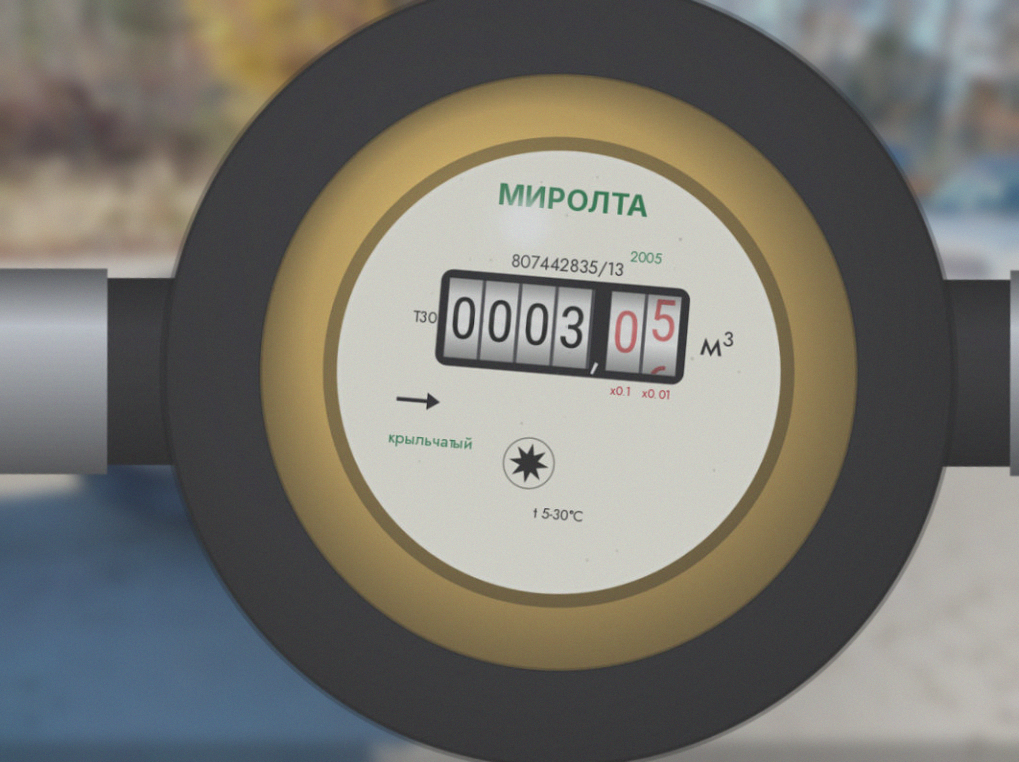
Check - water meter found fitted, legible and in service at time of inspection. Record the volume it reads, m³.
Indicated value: 3.05 m³
